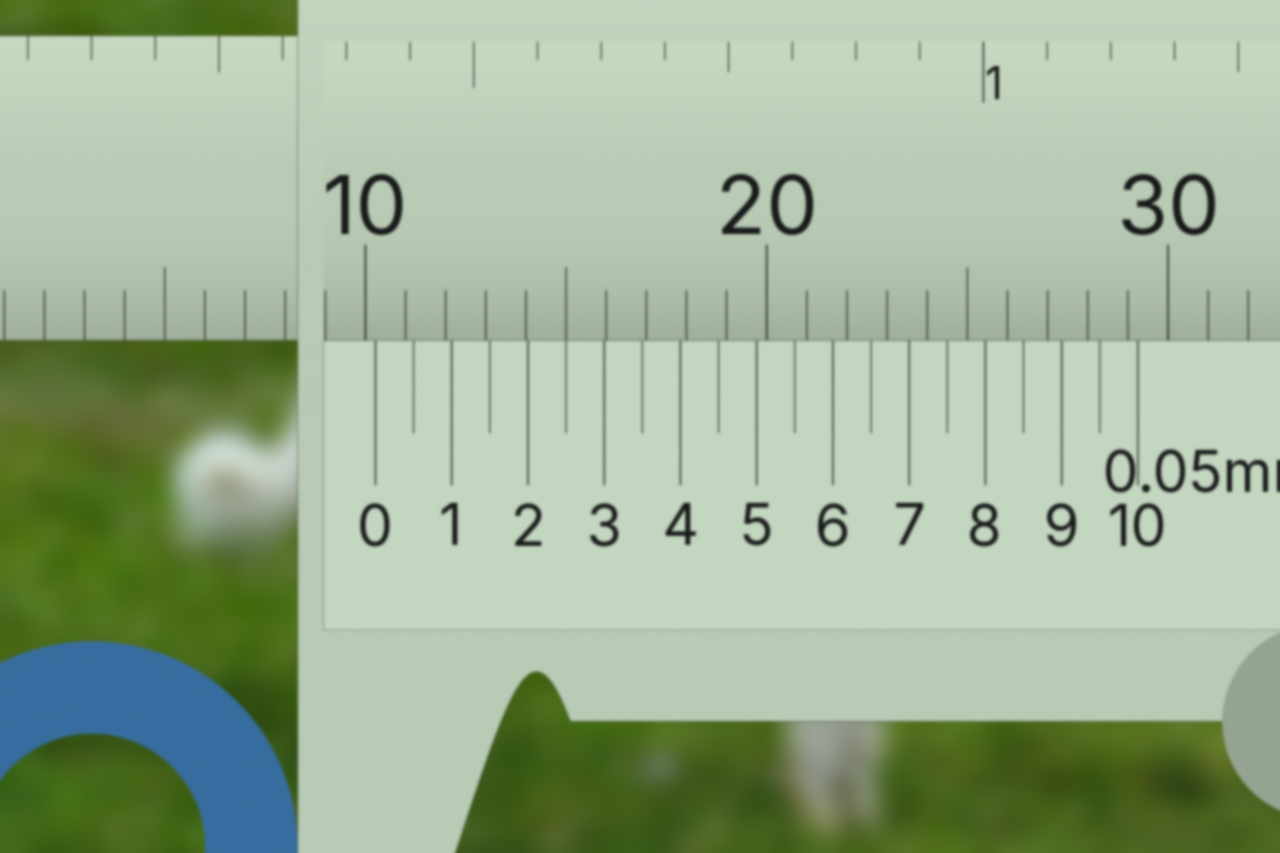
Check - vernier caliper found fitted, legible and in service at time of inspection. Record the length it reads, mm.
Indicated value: 10.25 mm
